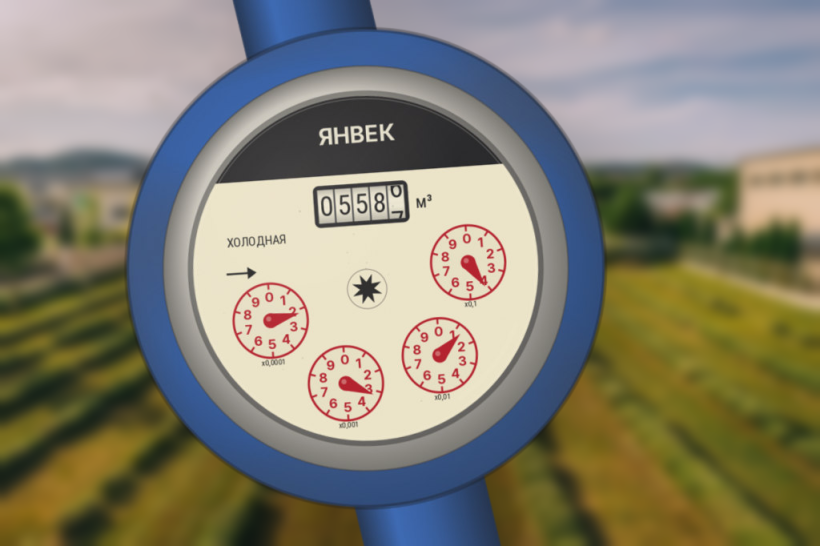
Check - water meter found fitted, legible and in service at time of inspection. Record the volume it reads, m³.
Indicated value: 5586.4132 m³
